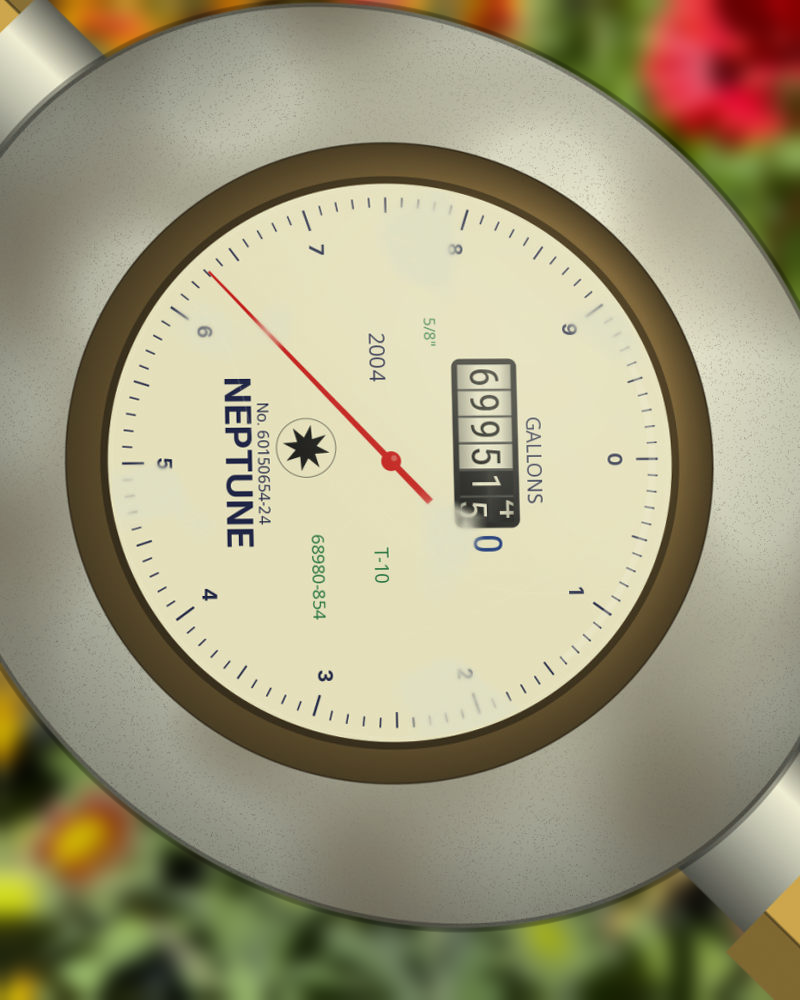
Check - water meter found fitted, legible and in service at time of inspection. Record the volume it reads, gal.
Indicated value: 6995146.3 gal
